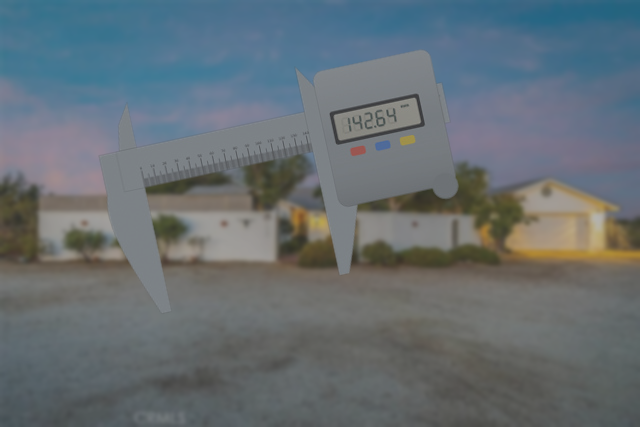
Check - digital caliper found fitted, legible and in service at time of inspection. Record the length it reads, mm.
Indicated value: 142.64 mm
